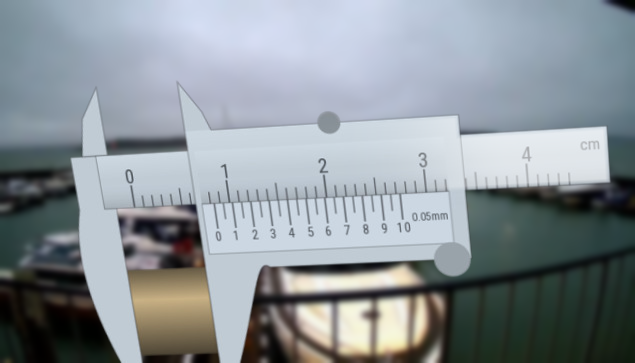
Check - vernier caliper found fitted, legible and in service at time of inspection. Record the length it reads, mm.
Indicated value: 8.4 mm
